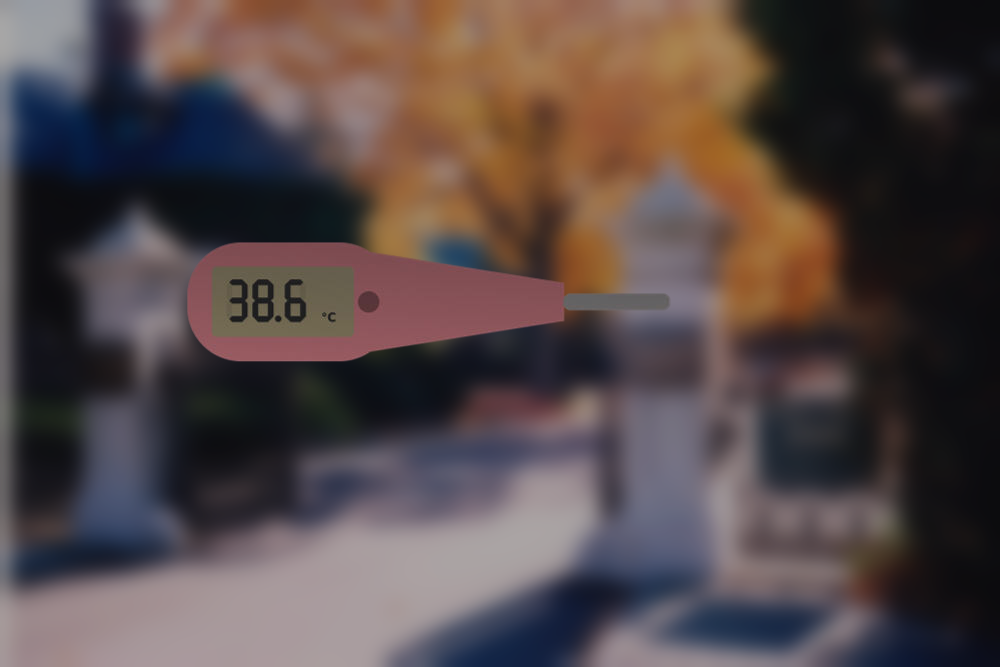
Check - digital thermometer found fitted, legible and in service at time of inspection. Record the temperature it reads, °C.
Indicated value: 38.6 °C
